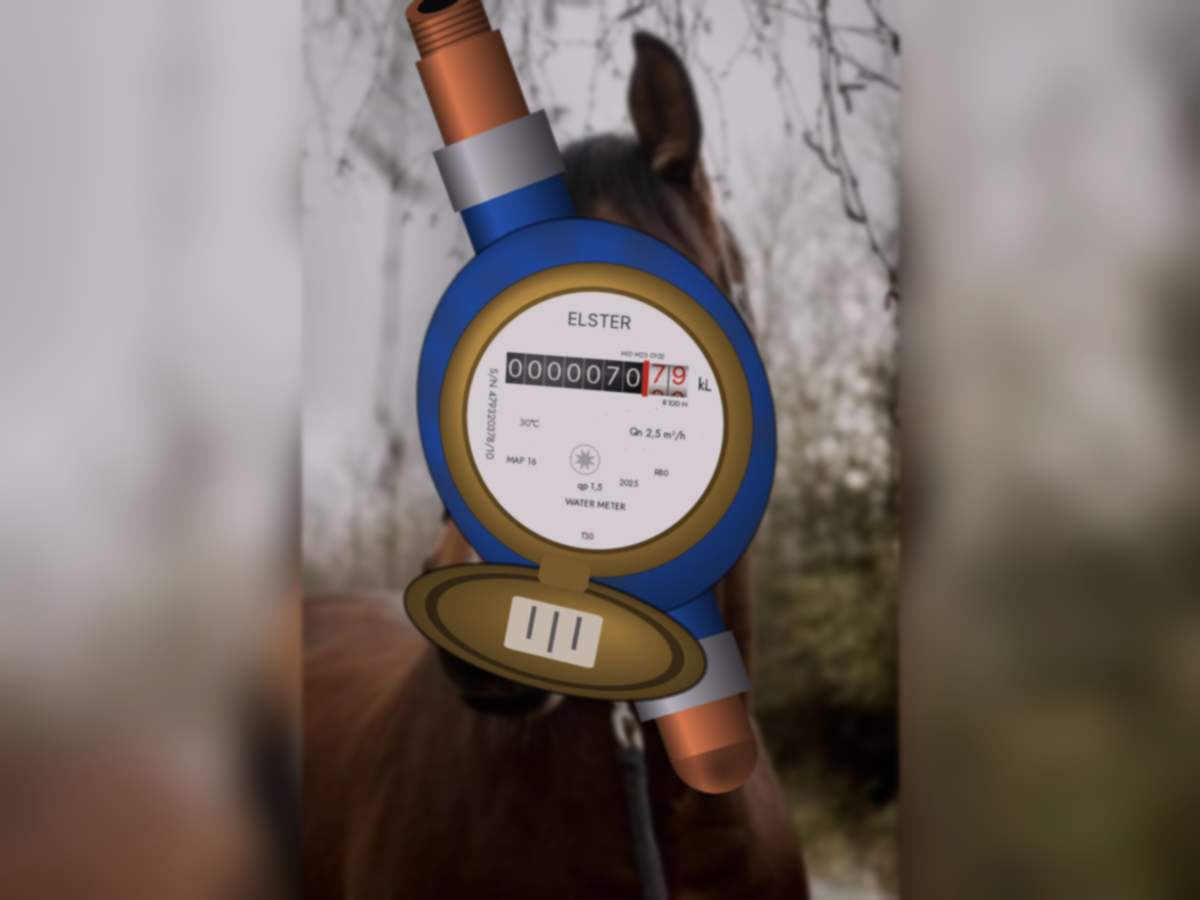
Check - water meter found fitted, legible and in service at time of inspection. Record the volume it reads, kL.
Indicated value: 70.79 kL
